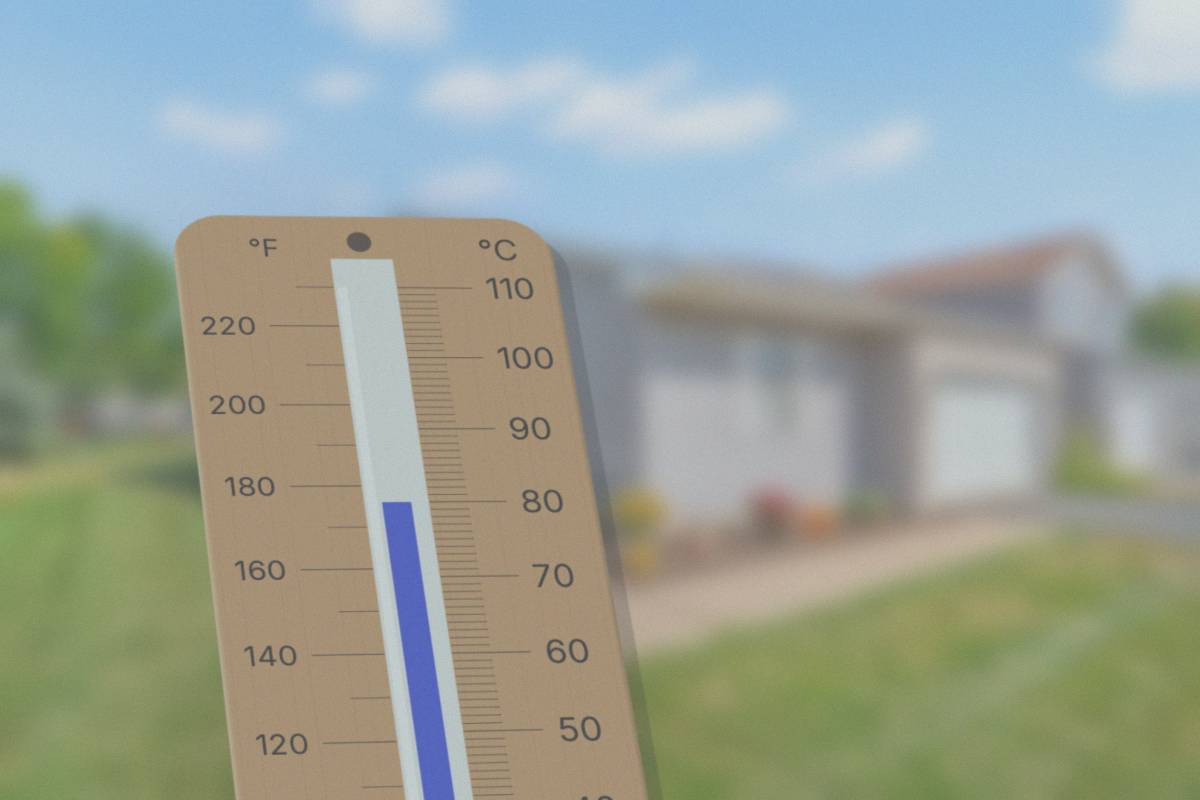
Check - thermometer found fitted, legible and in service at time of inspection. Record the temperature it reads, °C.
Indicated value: 80 °C
